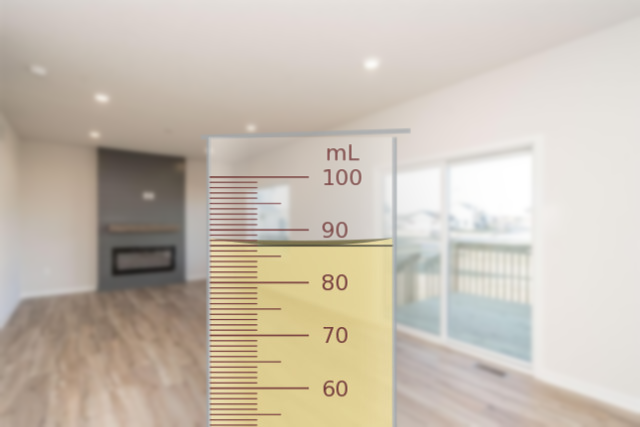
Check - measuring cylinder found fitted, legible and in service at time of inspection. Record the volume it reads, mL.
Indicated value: 87 mL
